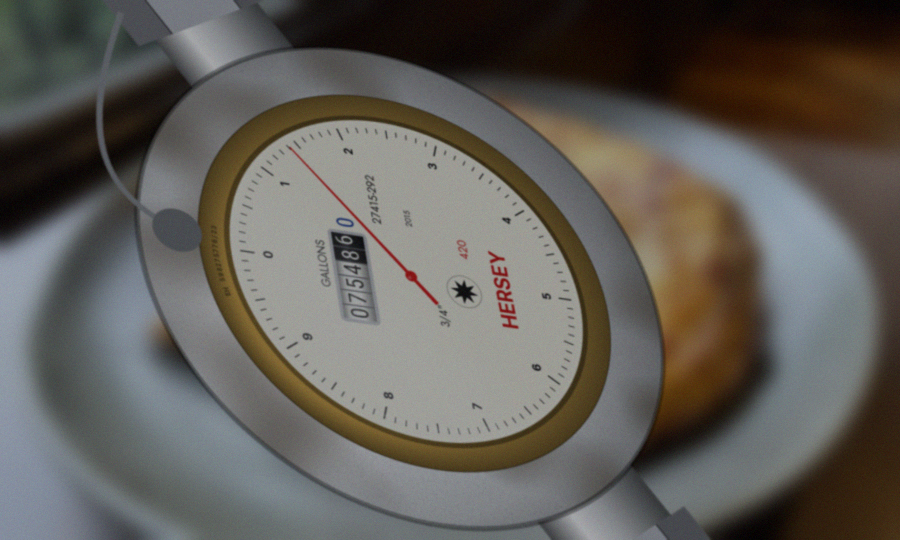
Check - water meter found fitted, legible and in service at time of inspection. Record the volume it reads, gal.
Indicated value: 754861.4 gal
